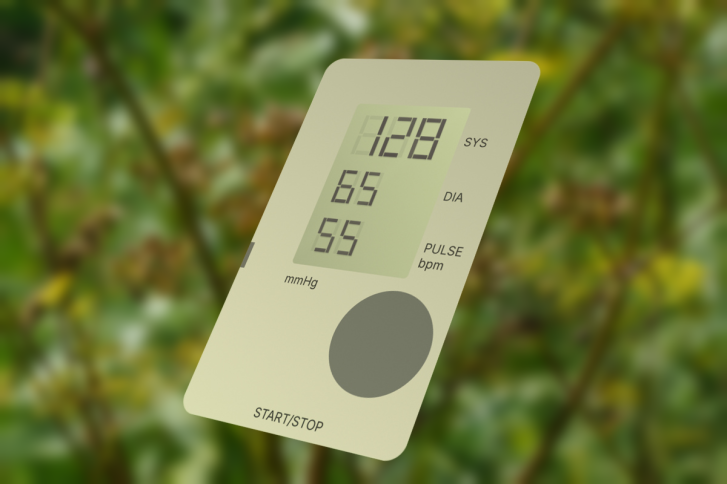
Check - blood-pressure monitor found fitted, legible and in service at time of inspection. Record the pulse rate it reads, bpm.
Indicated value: 55 bpm
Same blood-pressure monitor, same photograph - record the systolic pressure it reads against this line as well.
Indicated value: 128 mmHg
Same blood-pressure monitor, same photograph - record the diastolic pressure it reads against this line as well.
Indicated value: 65 mmHg
